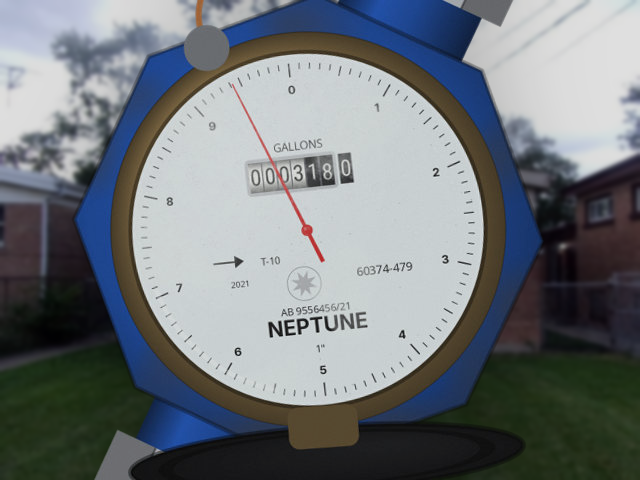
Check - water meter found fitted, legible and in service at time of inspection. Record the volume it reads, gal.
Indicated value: 3179.4 gal
